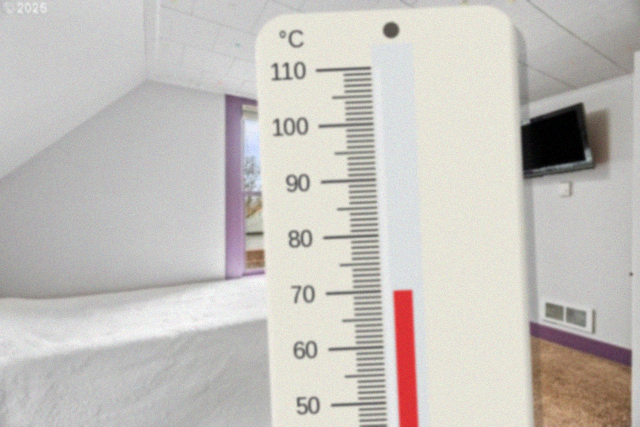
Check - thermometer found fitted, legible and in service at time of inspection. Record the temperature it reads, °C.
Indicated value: 70 °C
